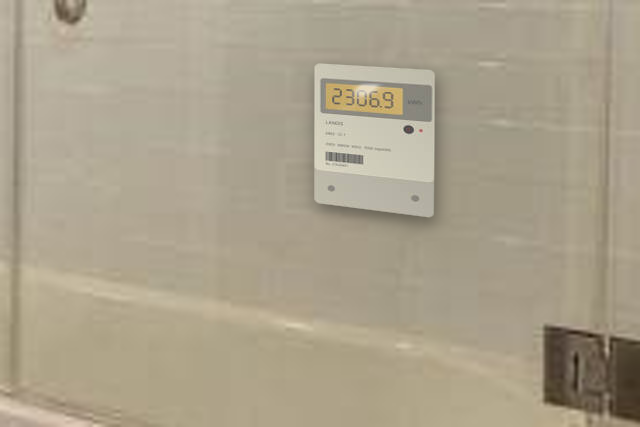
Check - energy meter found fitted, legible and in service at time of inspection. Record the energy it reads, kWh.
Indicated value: 2306.9 kWh
